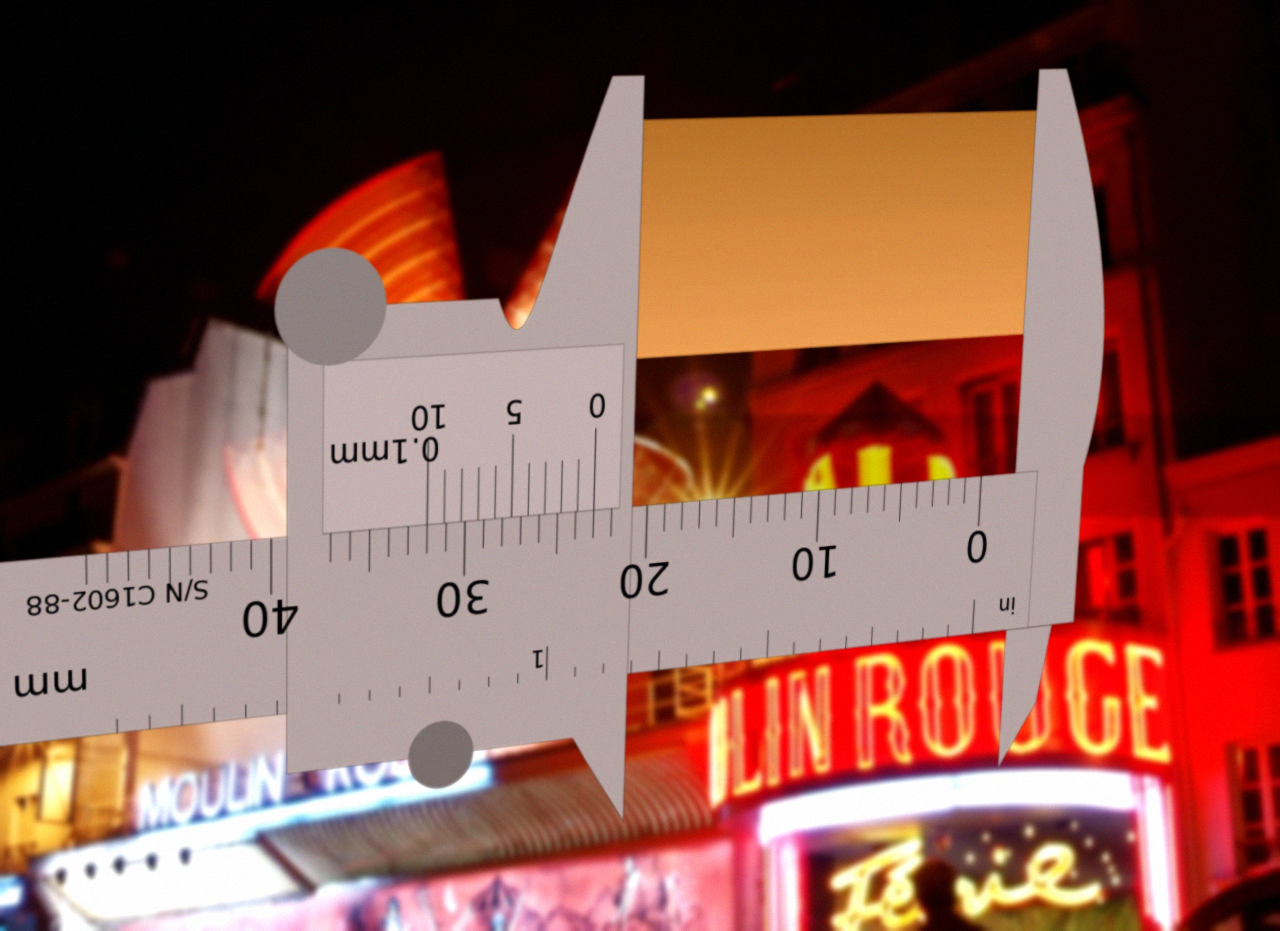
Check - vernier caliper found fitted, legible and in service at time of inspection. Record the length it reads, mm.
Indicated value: 23.0 mm
